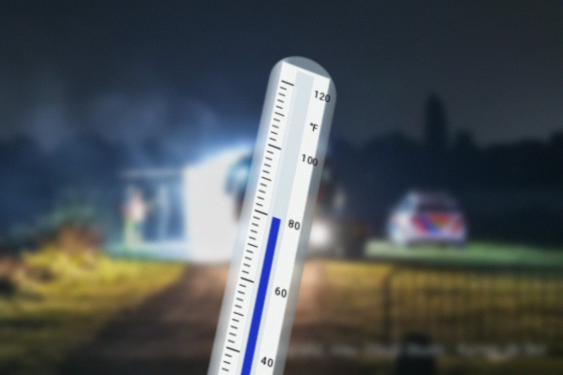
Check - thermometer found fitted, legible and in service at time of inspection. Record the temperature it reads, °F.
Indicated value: 80 °F
